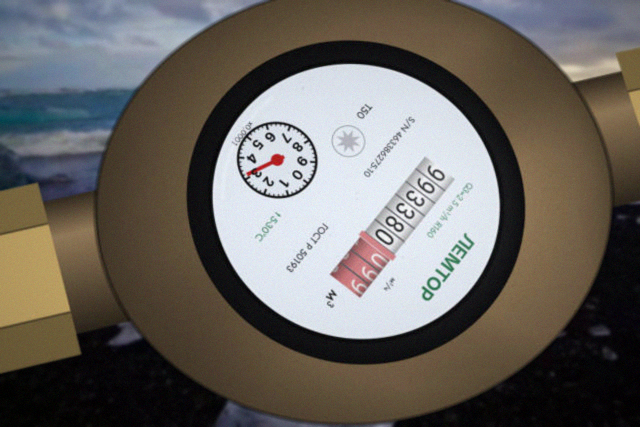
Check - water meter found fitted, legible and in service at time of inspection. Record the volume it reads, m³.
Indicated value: 993380.0993 m³
